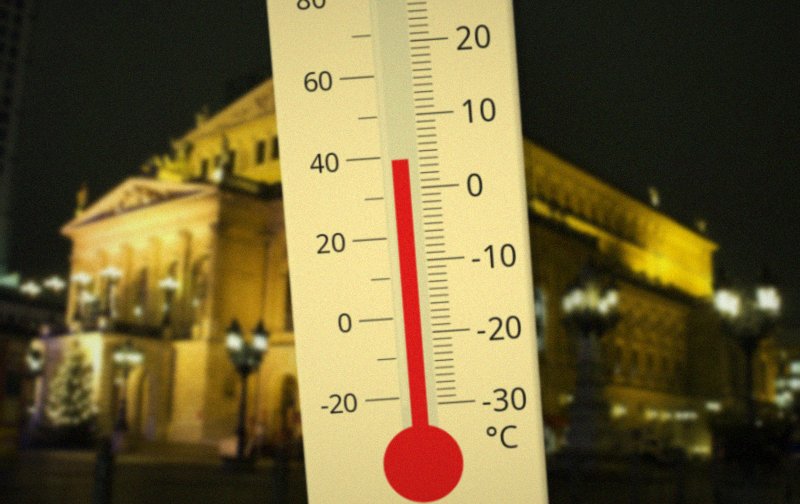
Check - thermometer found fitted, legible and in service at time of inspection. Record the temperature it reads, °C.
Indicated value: 4 °C
